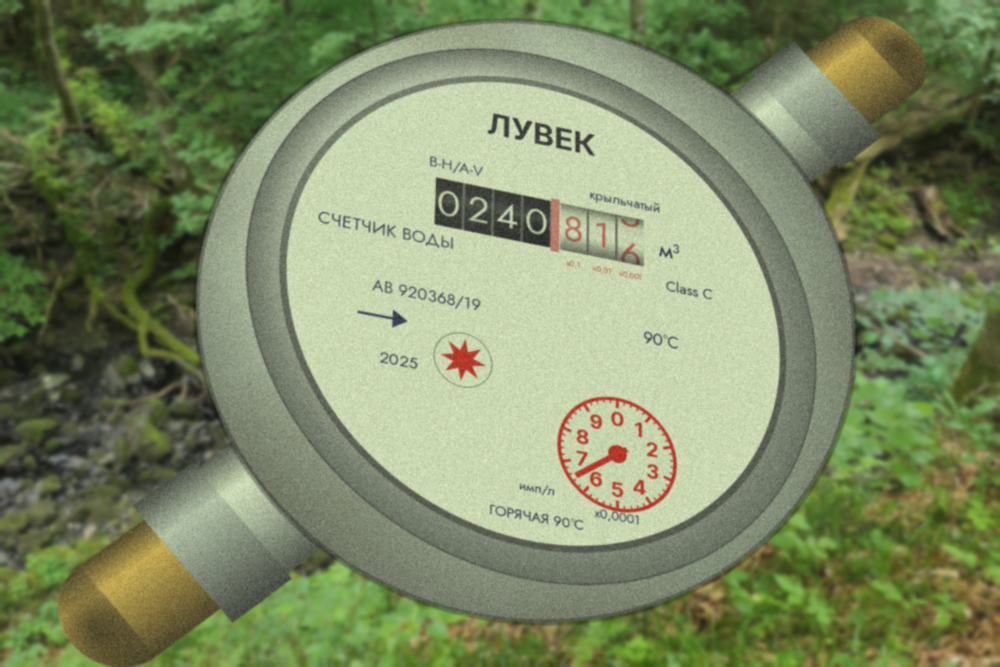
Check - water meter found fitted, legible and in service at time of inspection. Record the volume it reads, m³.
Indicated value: 240.8156 m³
